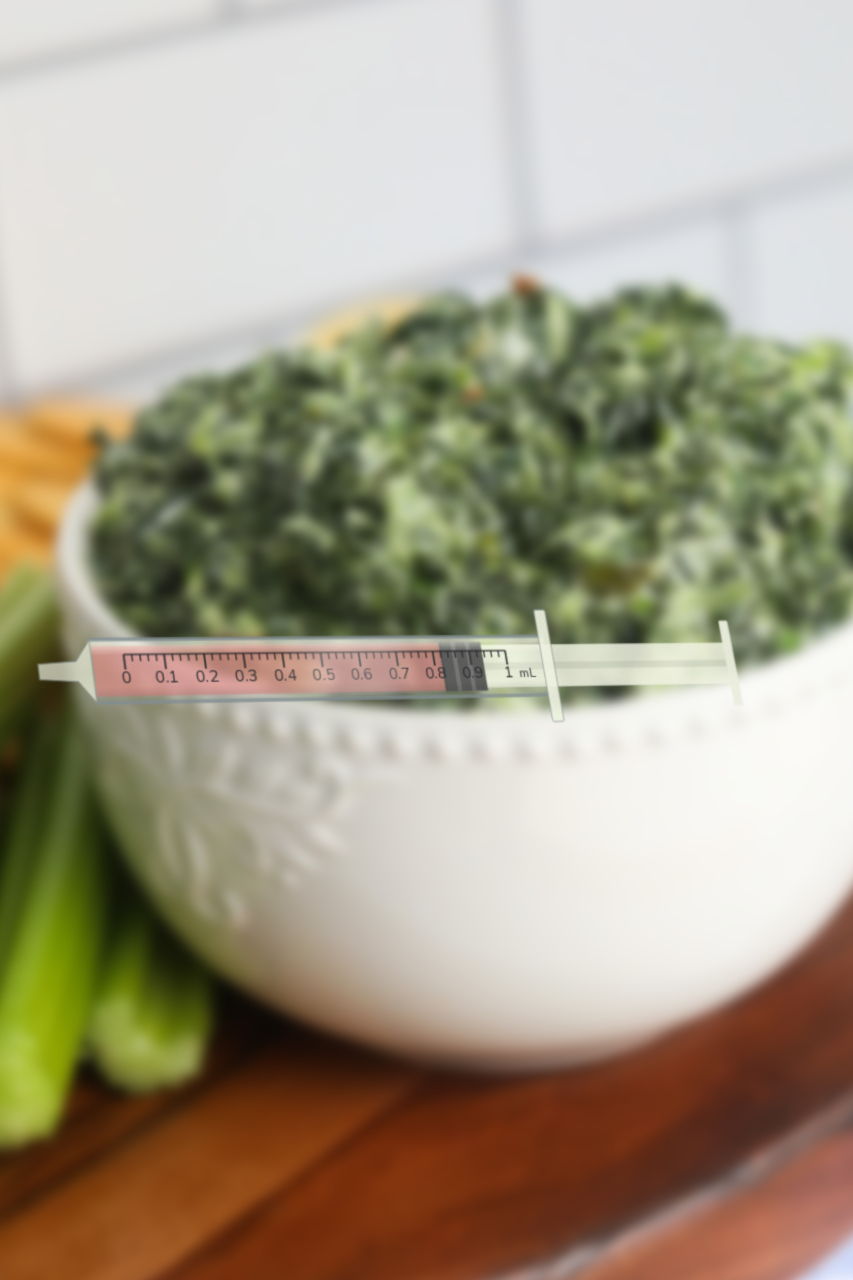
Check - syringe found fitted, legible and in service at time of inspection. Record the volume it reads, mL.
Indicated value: 0.82 mL
